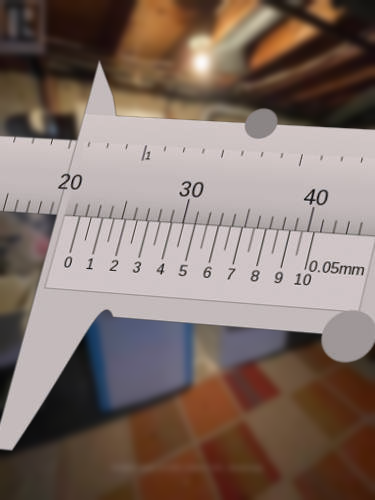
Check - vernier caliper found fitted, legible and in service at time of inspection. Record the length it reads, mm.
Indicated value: 21.5 mm
